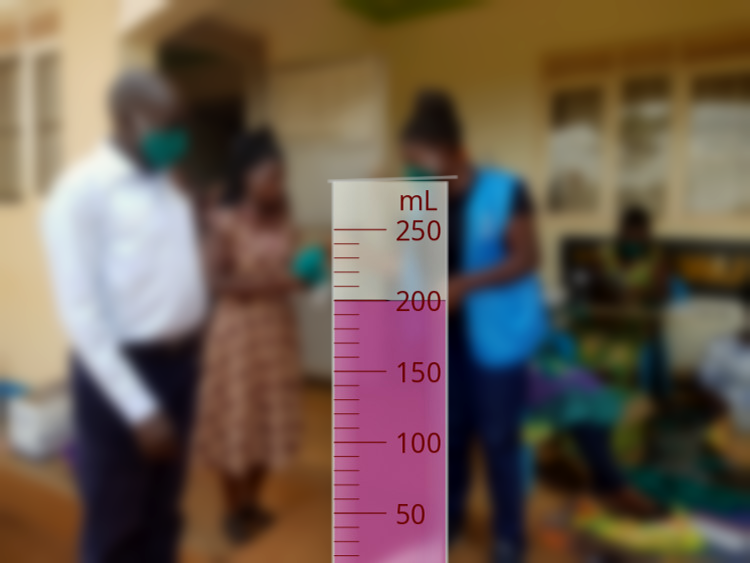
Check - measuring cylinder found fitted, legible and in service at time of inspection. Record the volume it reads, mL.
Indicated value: 200 mL
